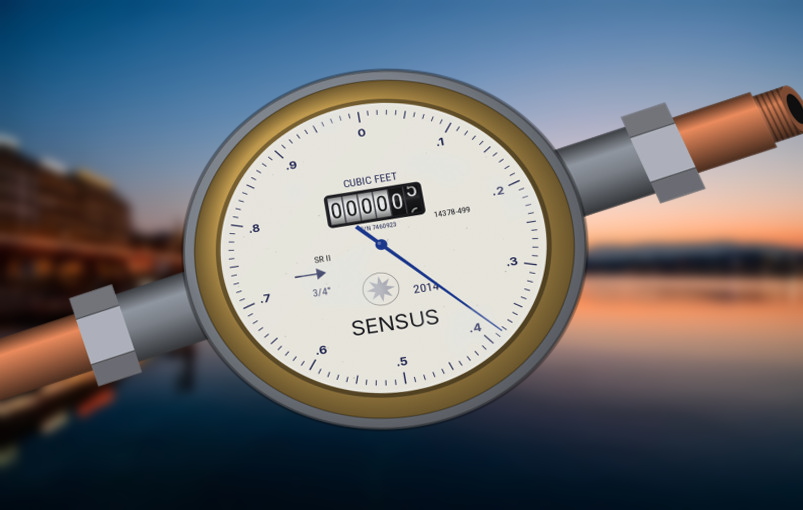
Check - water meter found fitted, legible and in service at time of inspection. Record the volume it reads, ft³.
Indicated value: 5.38 ft³
